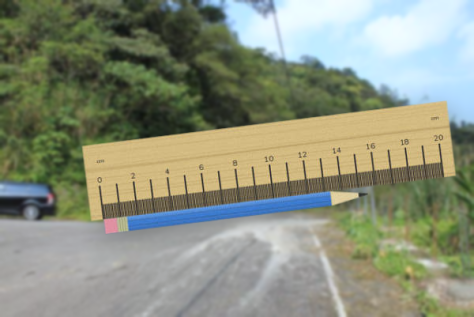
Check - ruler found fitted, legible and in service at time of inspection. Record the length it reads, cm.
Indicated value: 15.5 cm
